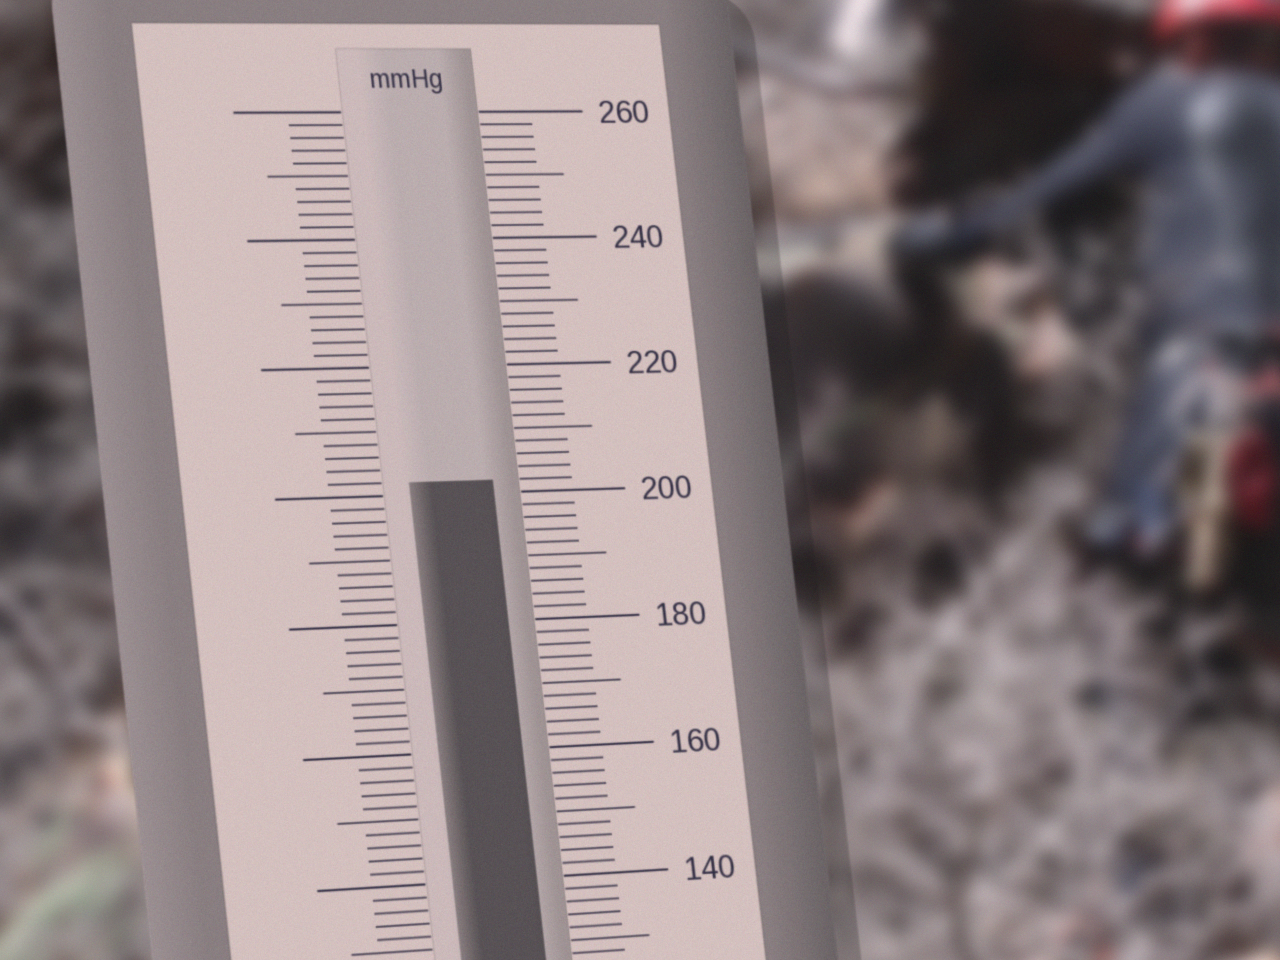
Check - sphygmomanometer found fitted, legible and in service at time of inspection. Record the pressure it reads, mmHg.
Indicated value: 202 mmHg
